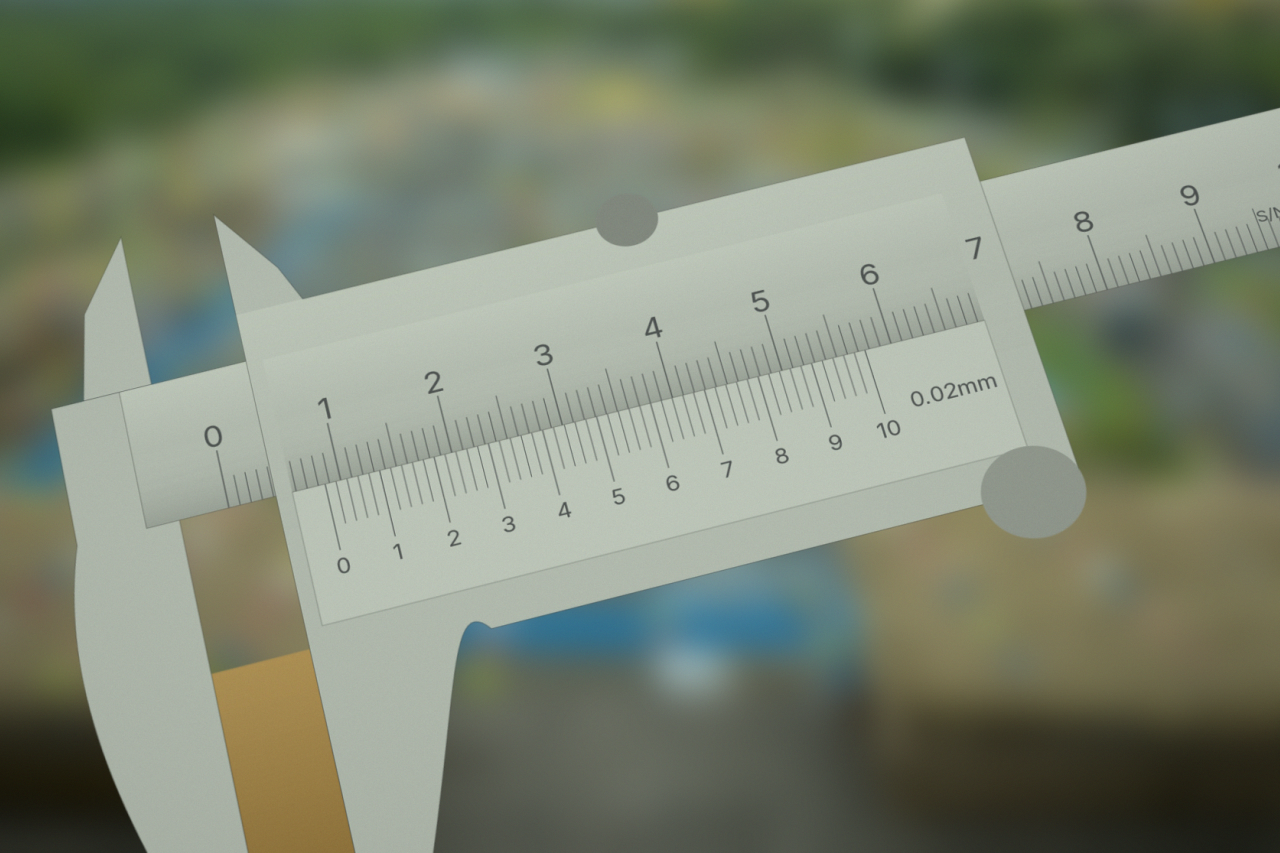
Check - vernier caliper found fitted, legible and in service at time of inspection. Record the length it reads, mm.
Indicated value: 8.6 mm
